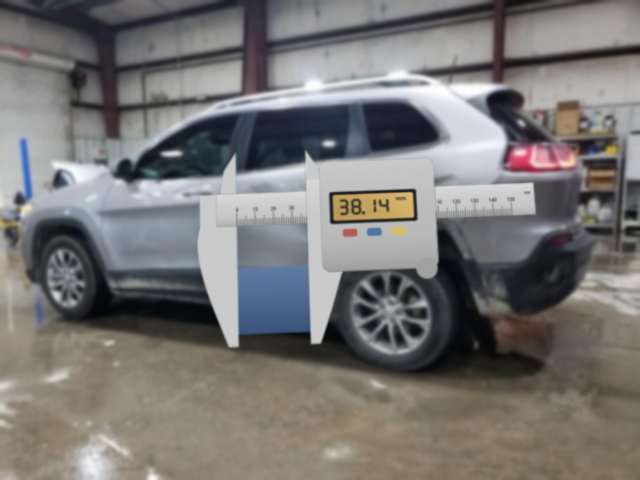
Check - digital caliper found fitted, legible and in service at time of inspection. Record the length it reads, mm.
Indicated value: 38.14 mm
